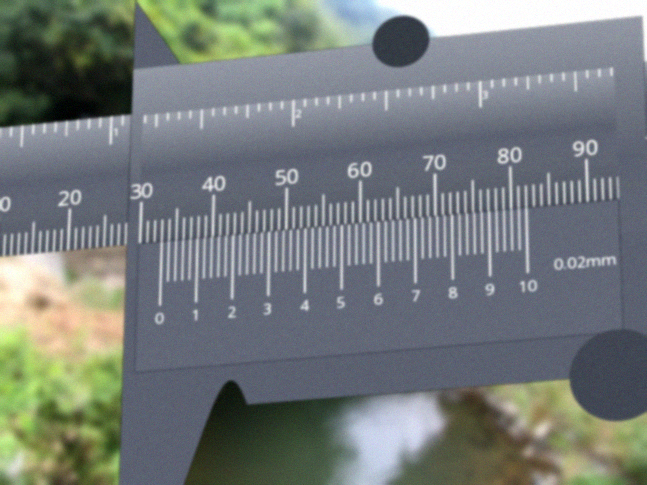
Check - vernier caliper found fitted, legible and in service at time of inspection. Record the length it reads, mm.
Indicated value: 33.0 mm
